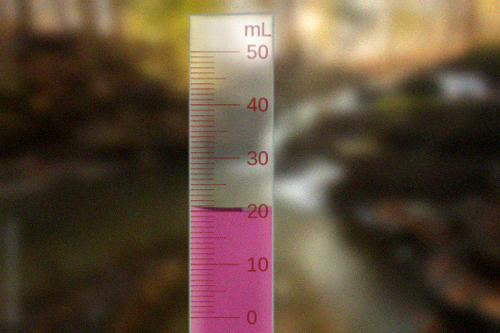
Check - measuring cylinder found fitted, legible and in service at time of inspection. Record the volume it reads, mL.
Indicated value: 20 mL
